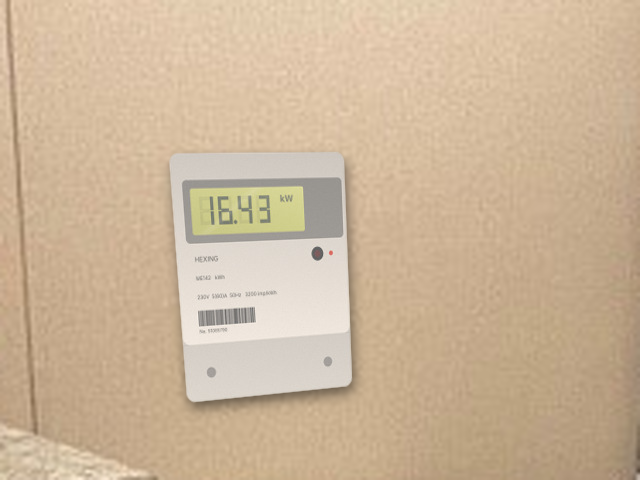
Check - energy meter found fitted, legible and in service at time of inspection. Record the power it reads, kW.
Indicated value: 16.43 kW
